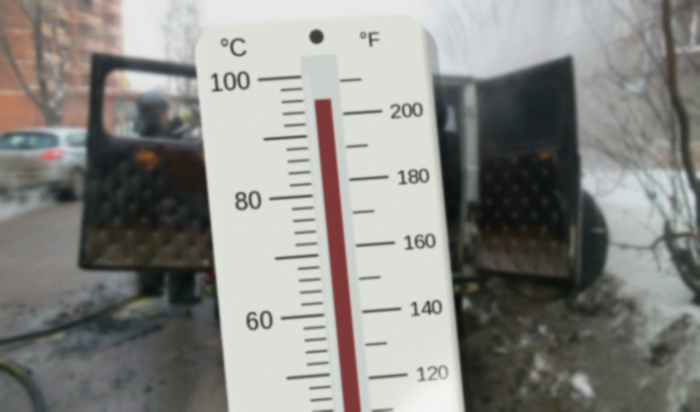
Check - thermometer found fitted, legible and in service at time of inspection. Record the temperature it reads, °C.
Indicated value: 96 °C
